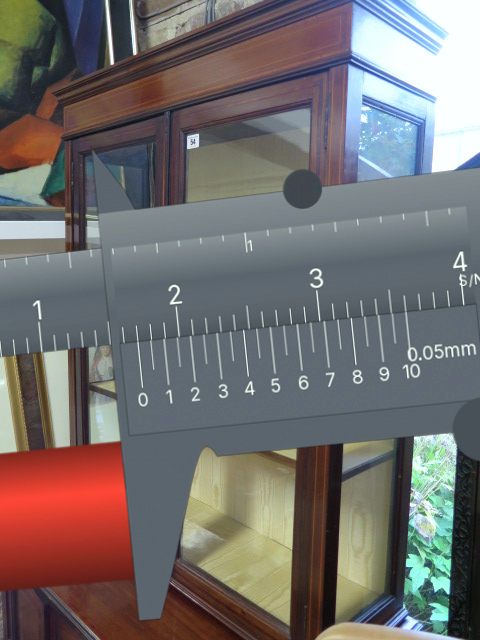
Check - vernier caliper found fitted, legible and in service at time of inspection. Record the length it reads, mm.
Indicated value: 17.0 mm
